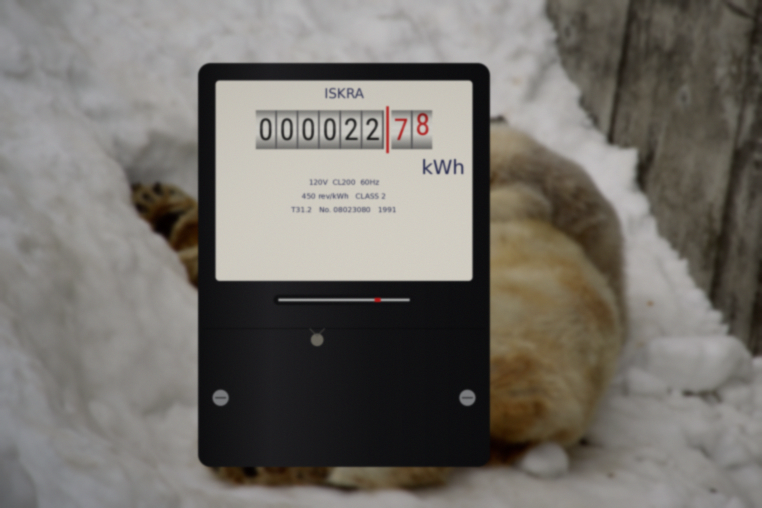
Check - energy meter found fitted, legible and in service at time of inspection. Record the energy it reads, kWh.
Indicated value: 22.78 kWh
